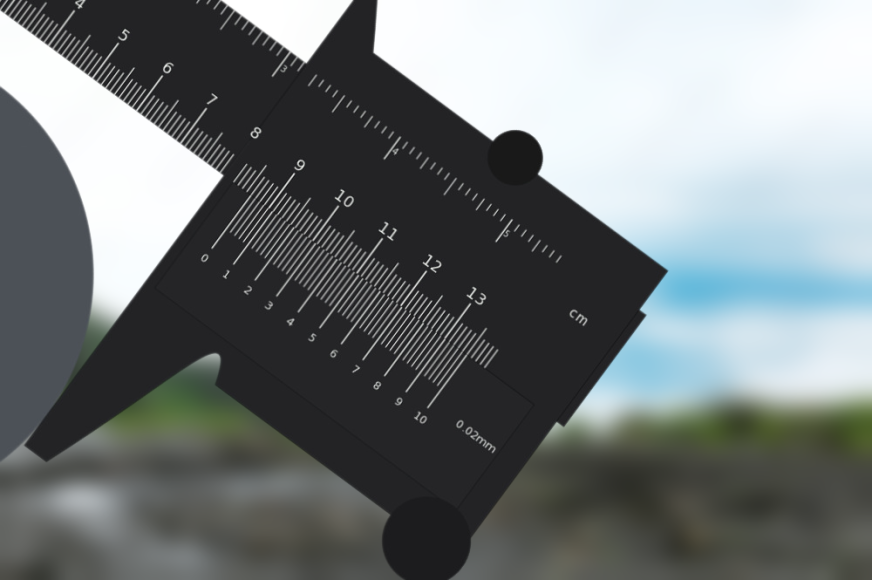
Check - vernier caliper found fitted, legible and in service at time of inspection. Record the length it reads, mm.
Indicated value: 86.0 mm
